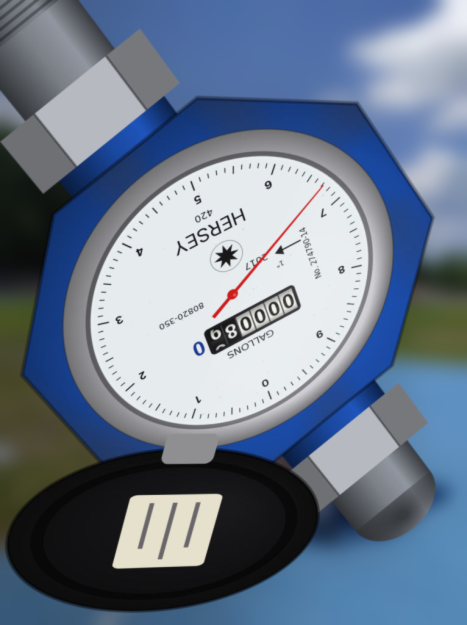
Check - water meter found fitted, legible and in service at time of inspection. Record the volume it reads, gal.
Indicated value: 886.7 gal
